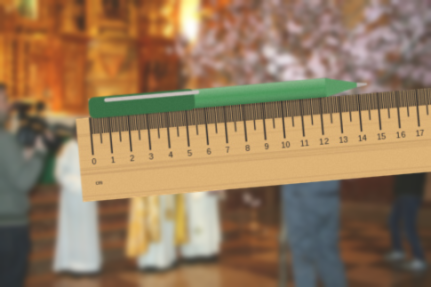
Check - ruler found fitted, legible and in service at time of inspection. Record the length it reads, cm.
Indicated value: 14.5 cm
